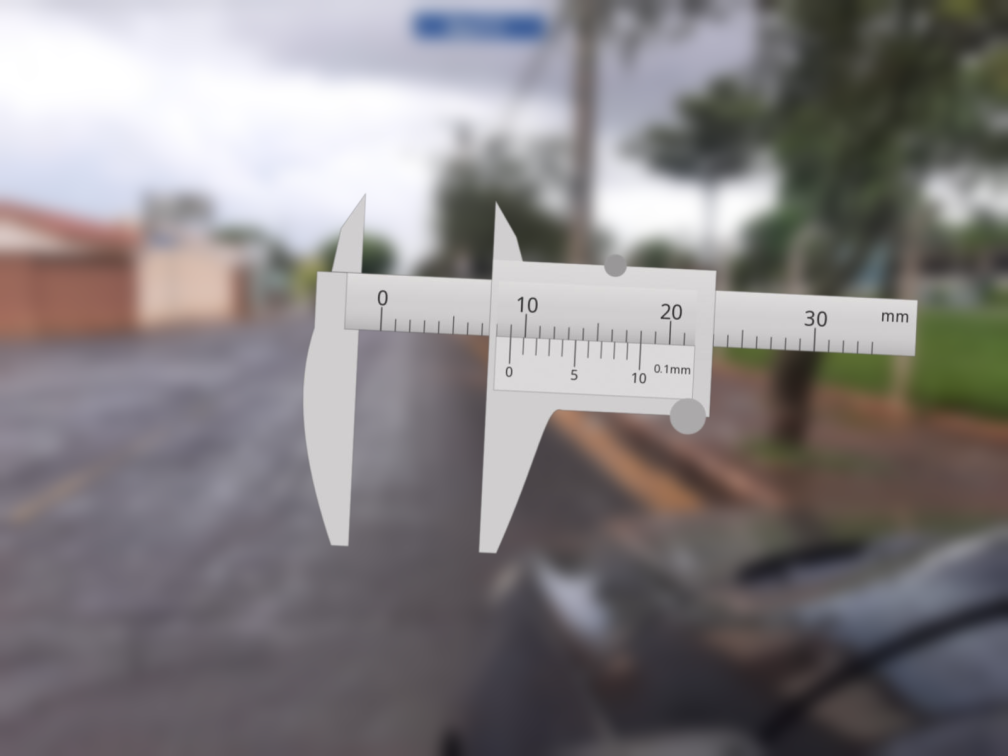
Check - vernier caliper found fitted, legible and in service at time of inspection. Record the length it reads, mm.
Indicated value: 9.0 mm
